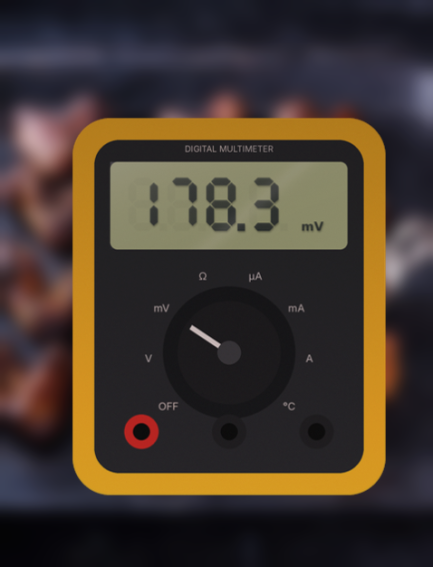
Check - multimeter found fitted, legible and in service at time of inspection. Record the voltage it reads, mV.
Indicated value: 178.3 mV
